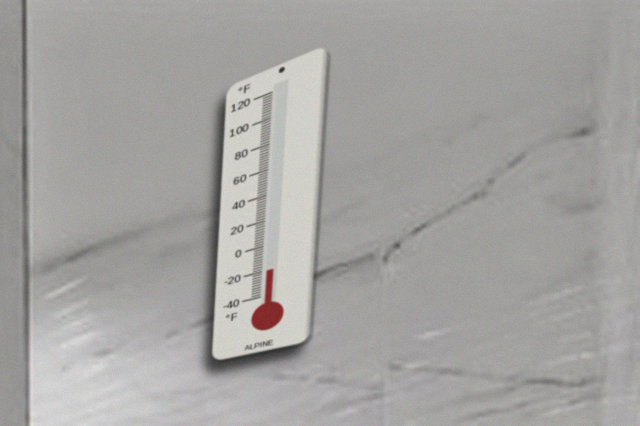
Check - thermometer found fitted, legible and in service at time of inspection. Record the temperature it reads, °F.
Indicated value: -20 °F
